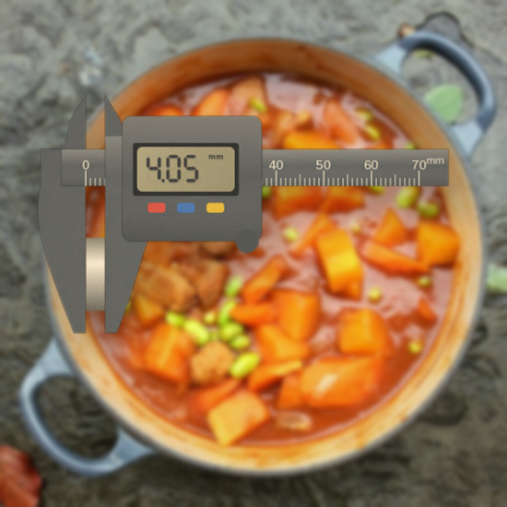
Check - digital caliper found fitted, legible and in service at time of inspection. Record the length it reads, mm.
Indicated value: 4.05 mm
